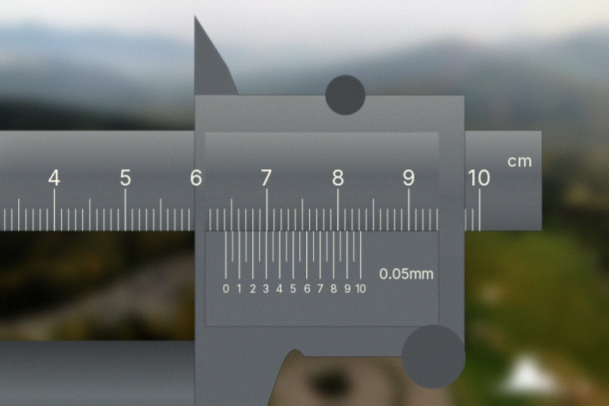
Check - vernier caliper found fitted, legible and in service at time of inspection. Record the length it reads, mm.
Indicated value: 64.2 mm
